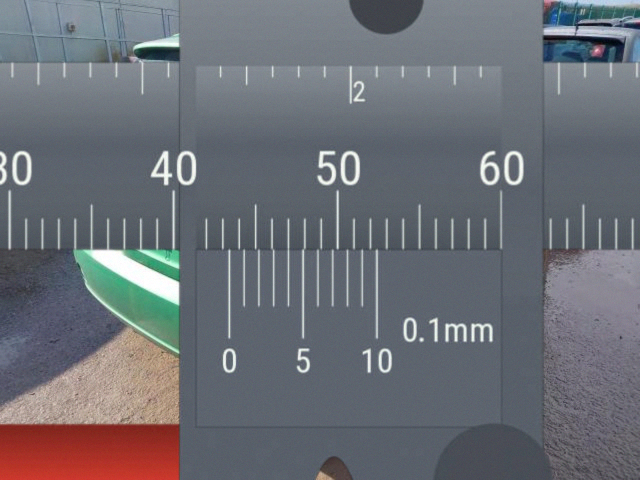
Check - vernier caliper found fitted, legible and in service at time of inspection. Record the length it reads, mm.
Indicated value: 43.4 mm
